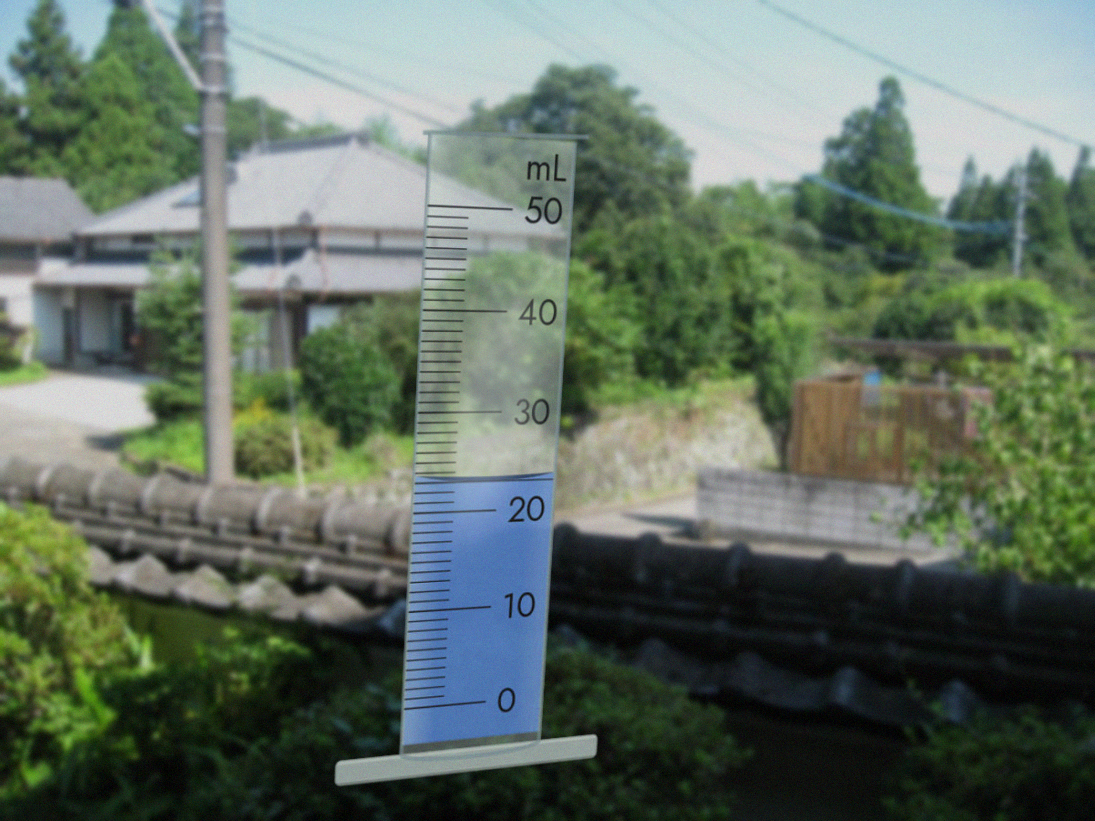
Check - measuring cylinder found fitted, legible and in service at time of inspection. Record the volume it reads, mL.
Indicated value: 23 mL
